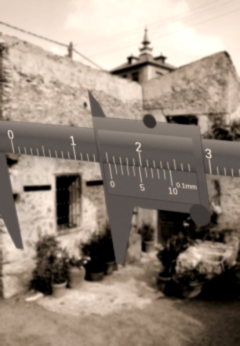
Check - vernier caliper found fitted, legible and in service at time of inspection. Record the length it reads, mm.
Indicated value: 15.2 mm
